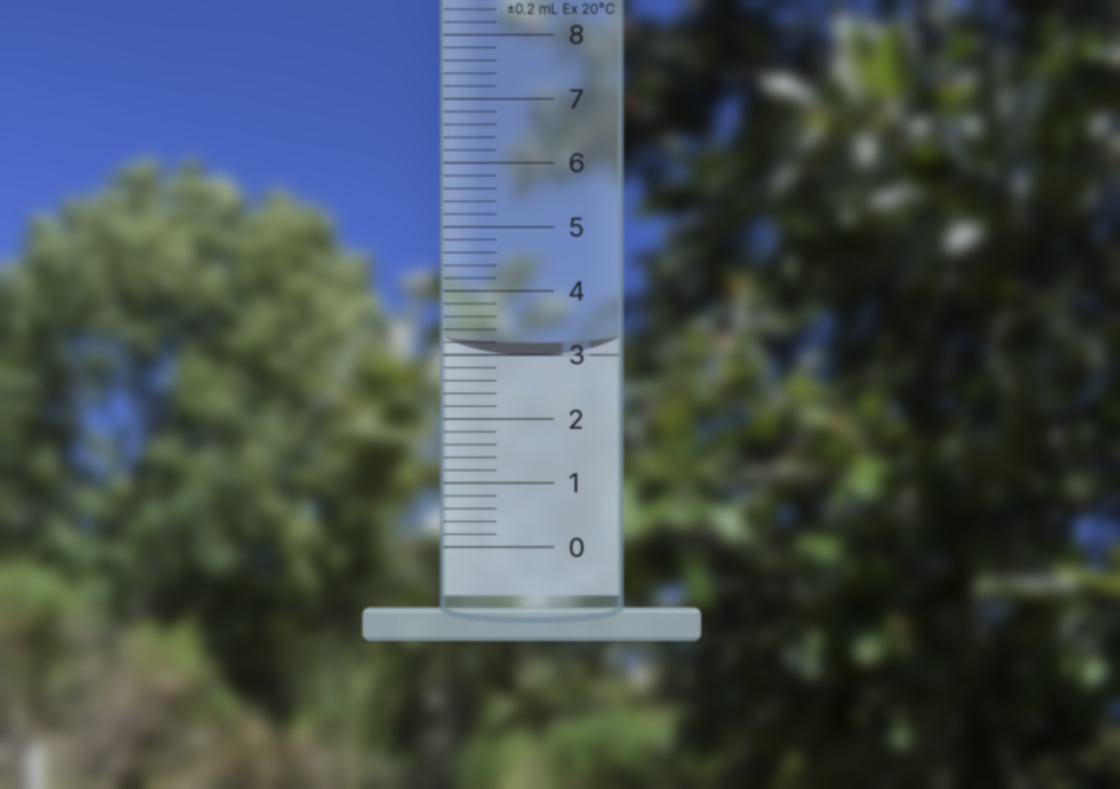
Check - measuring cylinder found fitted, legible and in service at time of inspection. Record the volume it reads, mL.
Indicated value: 3 mL
